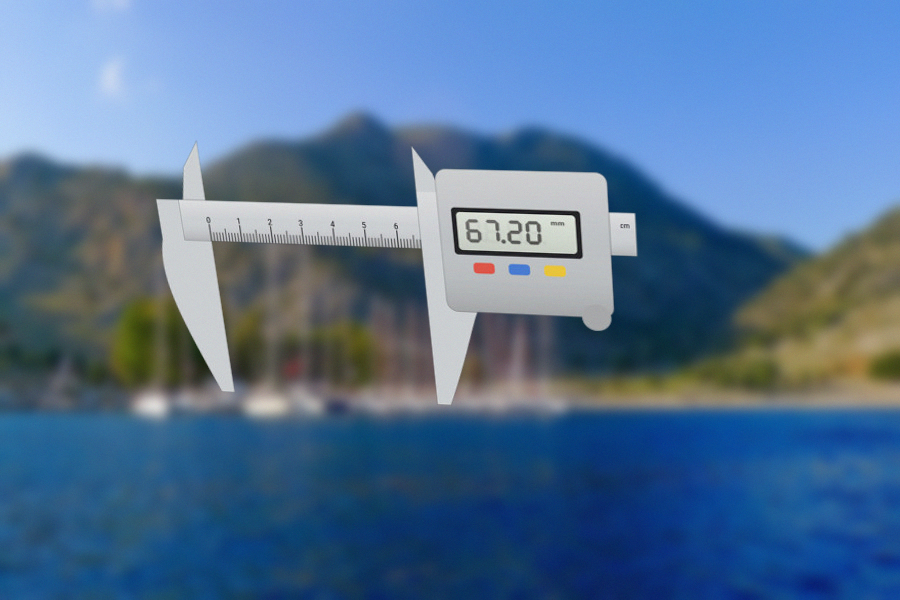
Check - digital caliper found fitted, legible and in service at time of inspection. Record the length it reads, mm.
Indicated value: 67.20 mm
